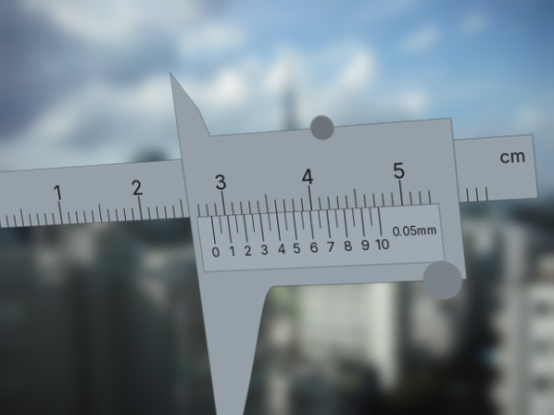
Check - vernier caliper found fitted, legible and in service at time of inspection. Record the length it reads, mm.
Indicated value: 28.4 mm
